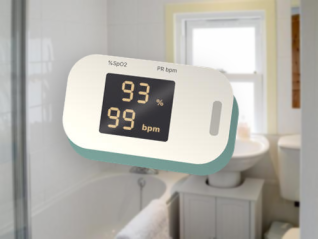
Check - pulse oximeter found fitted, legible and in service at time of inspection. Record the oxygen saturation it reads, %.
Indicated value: 93 %
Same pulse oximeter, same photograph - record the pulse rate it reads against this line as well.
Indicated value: 99 bpm
